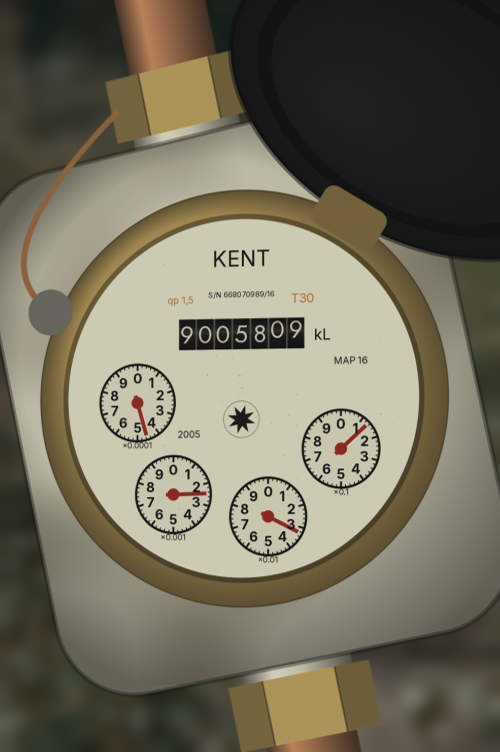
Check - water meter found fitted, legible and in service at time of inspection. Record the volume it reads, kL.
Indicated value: 9005809.1324 kL
